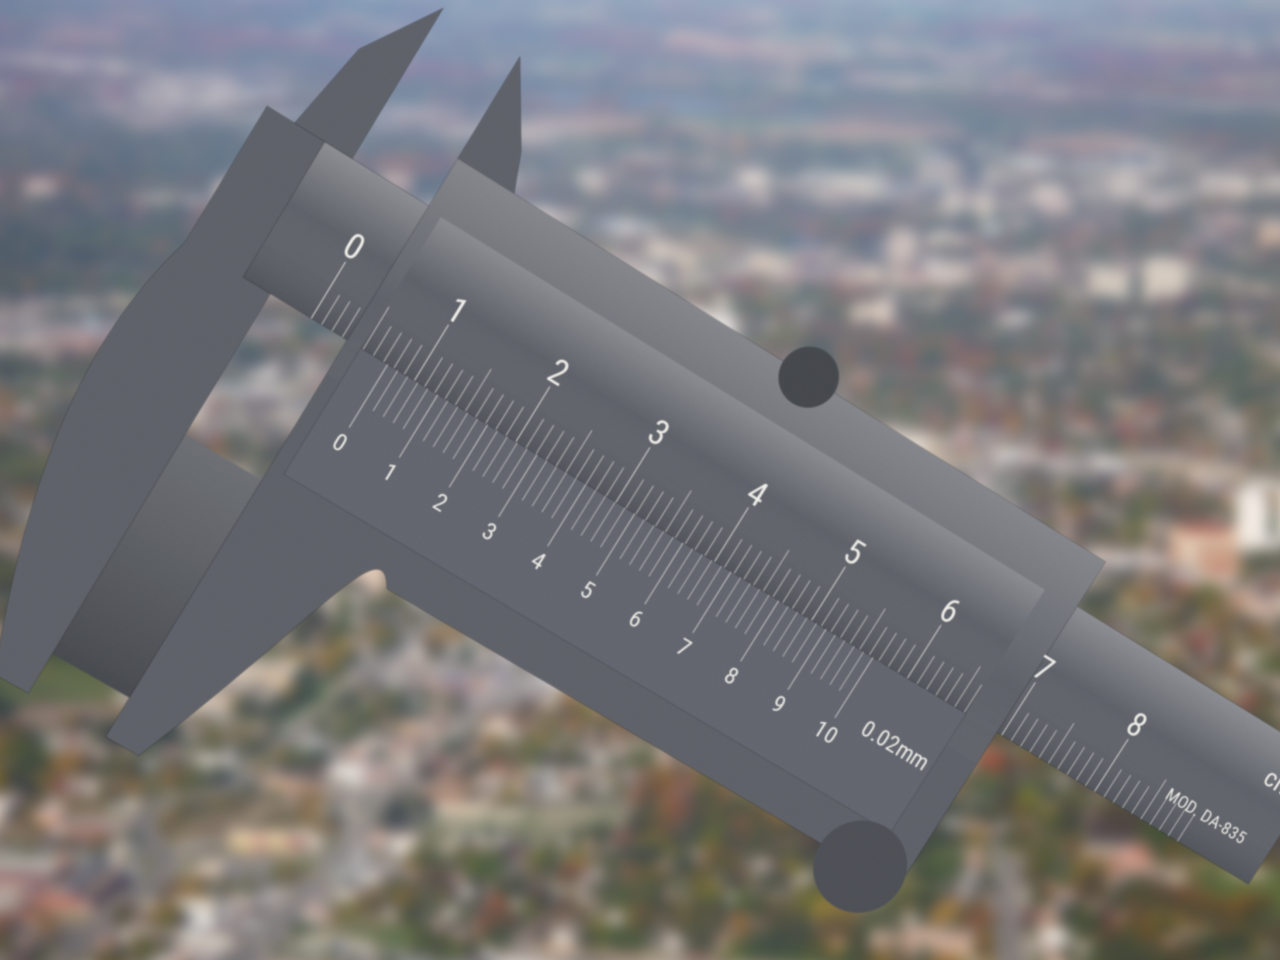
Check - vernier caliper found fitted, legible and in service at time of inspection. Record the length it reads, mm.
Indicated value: 7.4 mm
